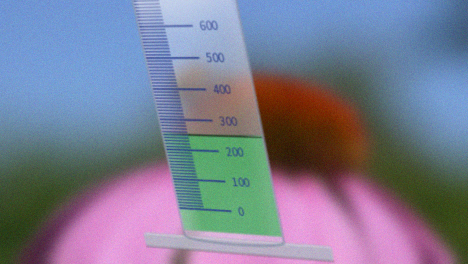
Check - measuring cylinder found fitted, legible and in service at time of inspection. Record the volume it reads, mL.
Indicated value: 250 mL
